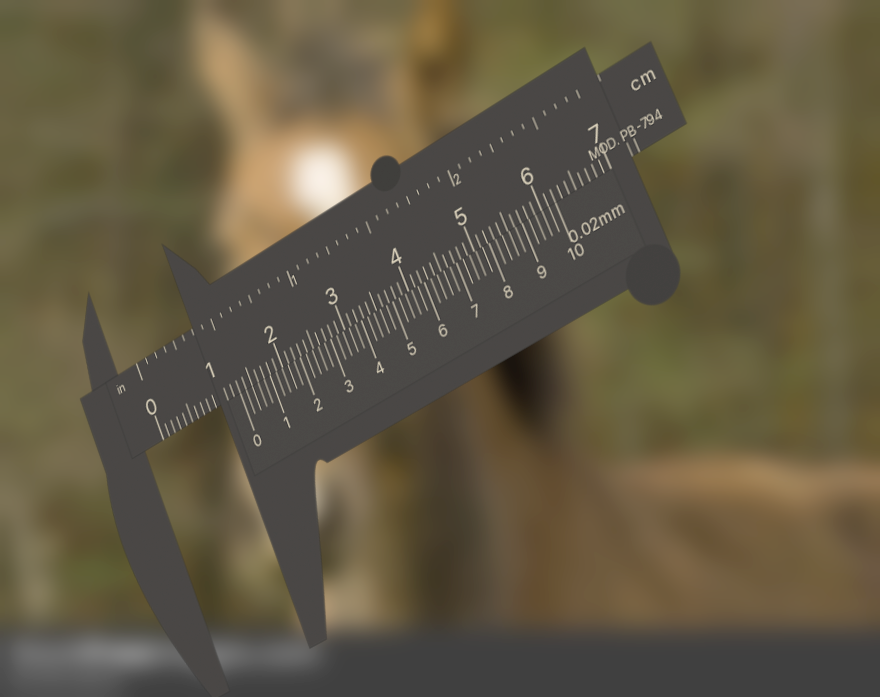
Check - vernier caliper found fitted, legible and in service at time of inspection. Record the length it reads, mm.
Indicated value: 13.0 mm
